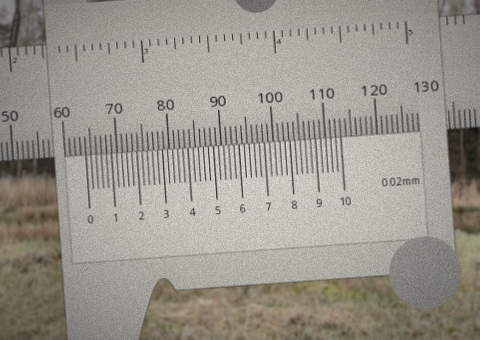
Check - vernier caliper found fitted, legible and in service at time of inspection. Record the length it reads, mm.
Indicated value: 64.0 mm
